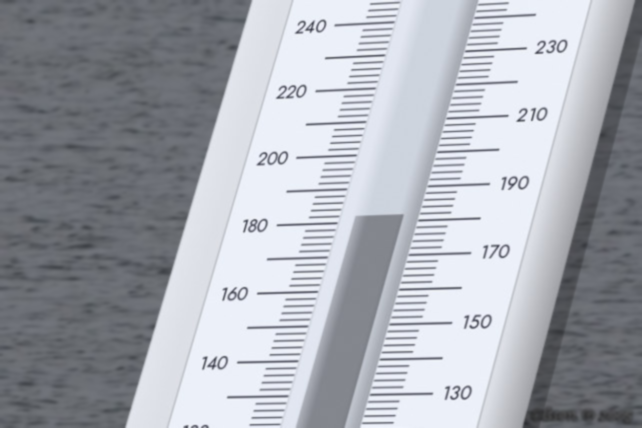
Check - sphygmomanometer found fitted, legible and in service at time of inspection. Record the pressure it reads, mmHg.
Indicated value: 182 mmHg
